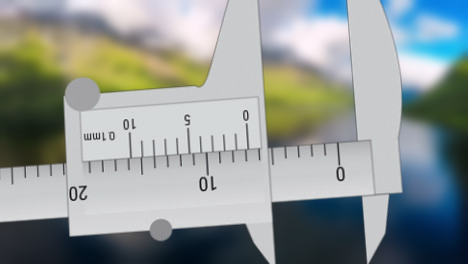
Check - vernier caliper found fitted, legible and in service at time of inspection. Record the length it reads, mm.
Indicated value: 6.8 mm
